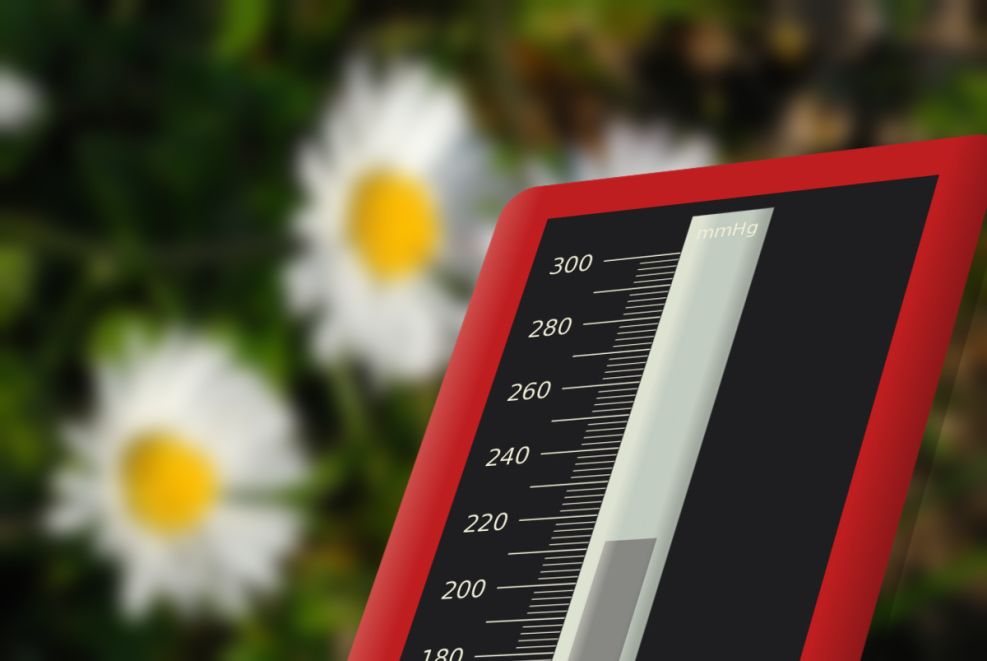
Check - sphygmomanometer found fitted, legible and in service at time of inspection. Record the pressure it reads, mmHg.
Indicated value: 212 mmHg
